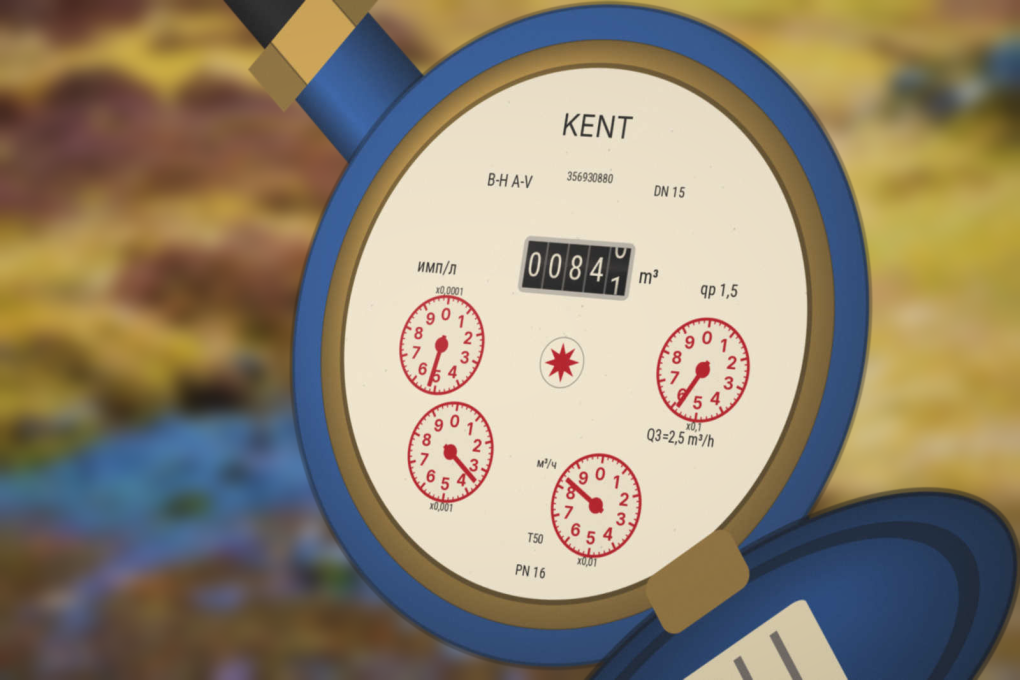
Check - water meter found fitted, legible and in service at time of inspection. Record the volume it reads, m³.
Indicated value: 840.5835 m³
